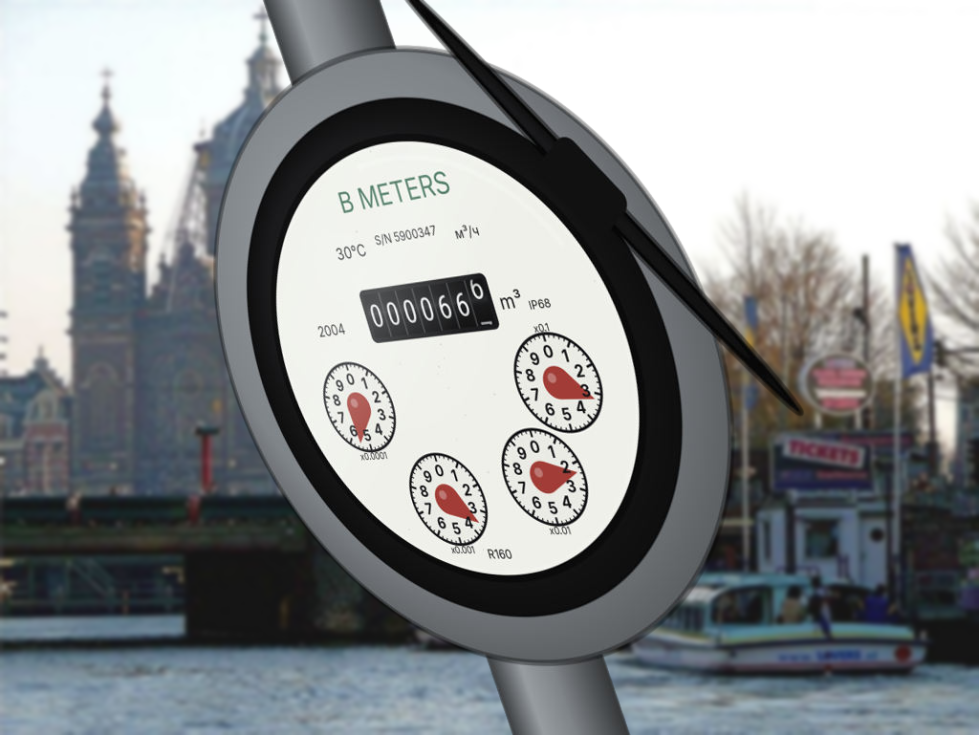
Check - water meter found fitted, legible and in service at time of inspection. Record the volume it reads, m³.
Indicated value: 666.3235 m³
